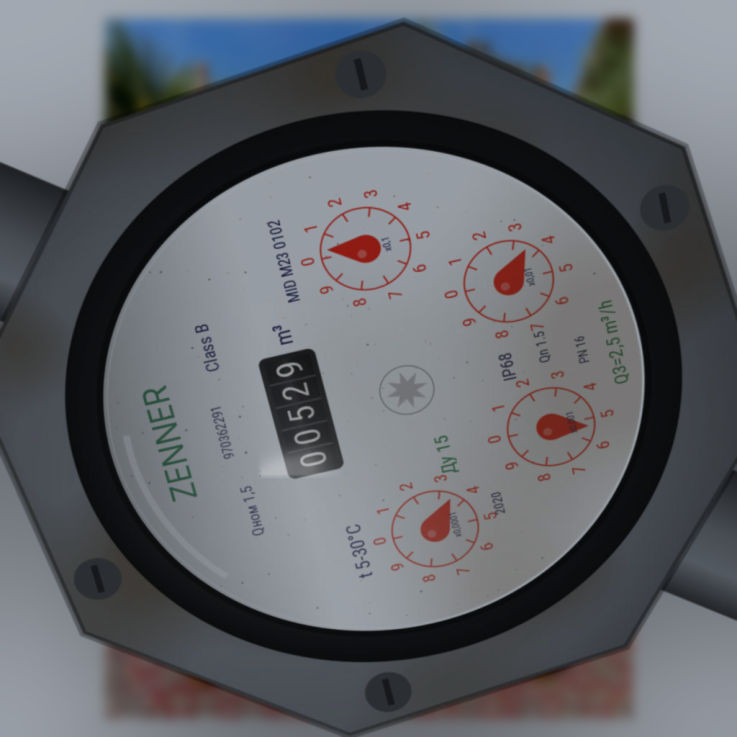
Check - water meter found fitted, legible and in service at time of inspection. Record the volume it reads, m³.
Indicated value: 529.0353 m³
